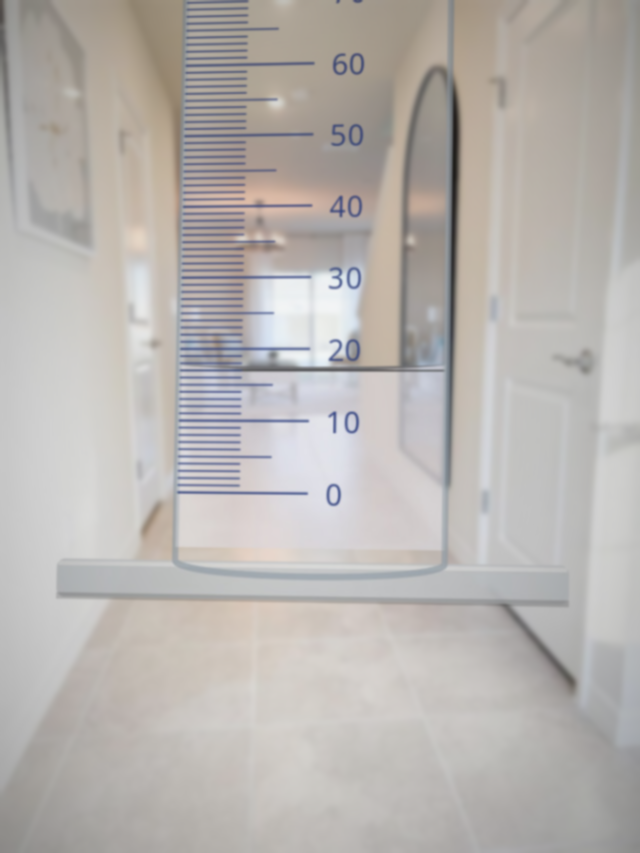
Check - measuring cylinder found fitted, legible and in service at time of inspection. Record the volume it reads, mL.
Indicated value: 17 mL
